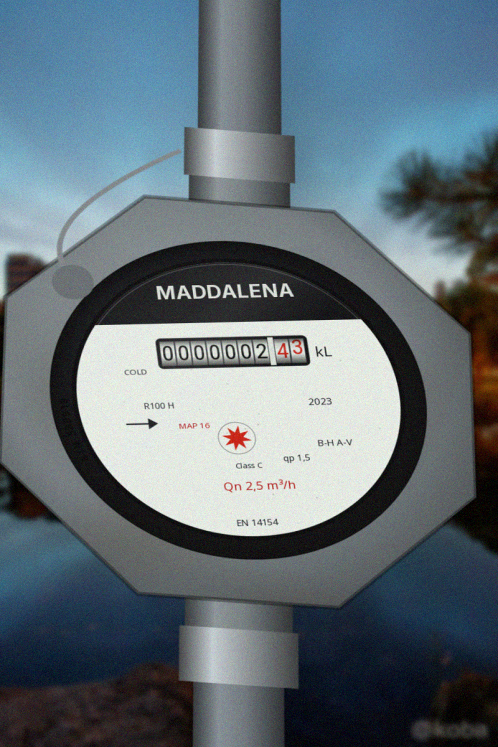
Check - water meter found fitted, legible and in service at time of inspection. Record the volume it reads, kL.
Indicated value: 2.43 kL
